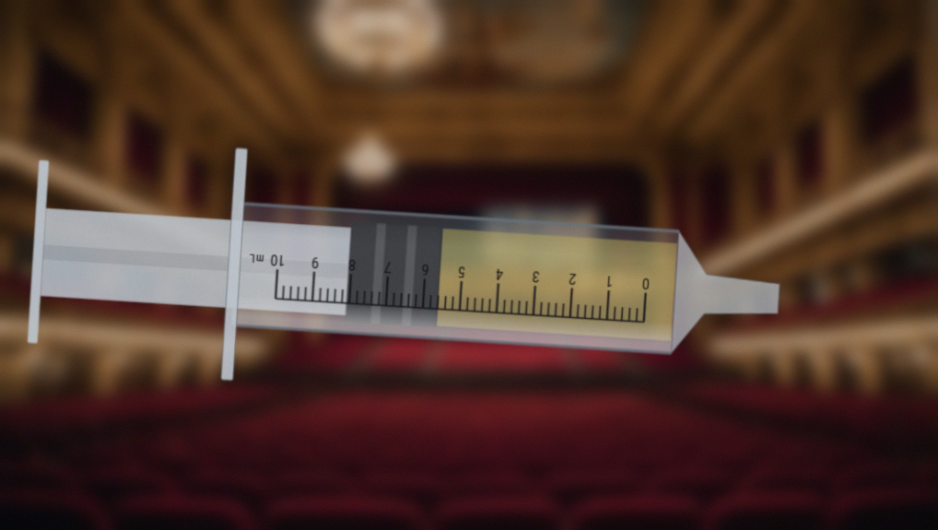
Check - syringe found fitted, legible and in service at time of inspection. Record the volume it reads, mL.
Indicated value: 5.6 mL
